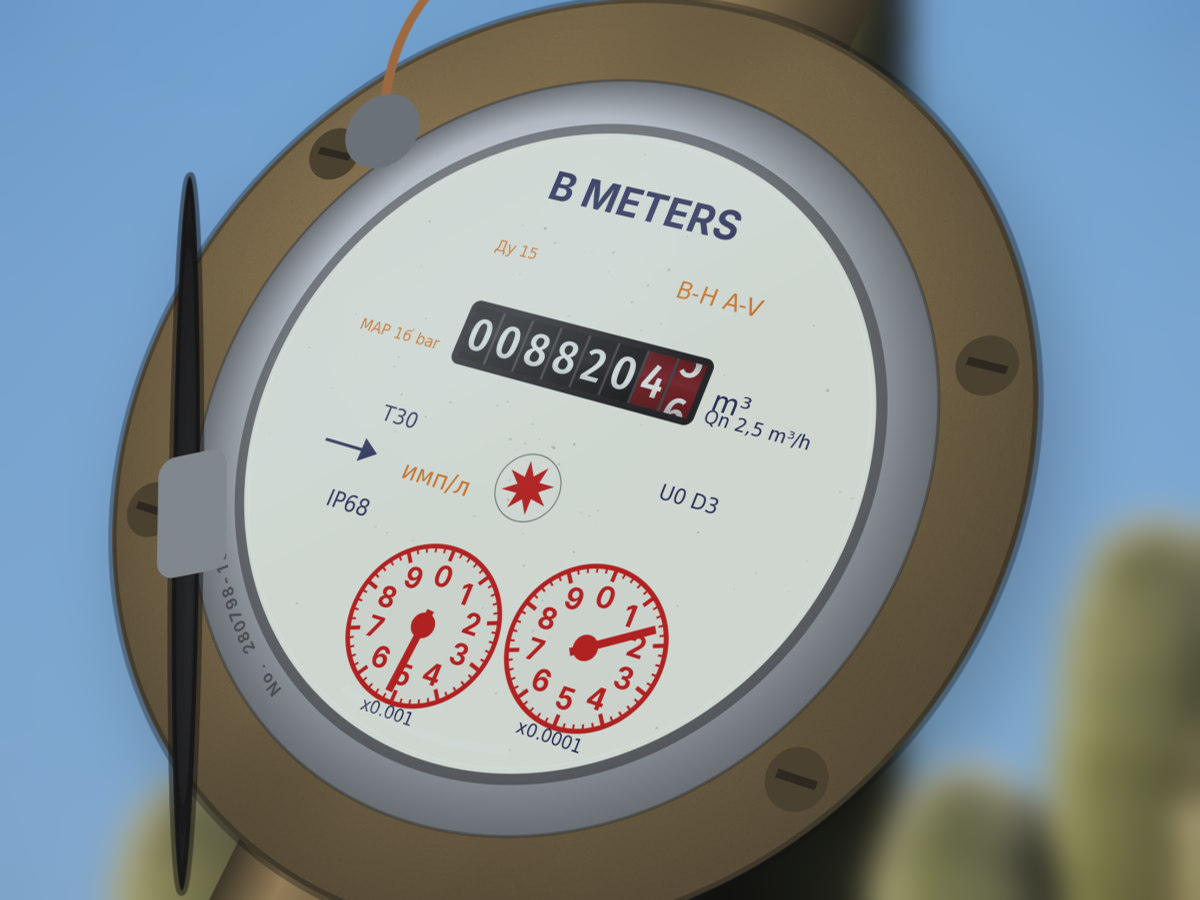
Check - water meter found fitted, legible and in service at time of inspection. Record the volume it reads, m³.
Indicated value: 8820.4551 m³
